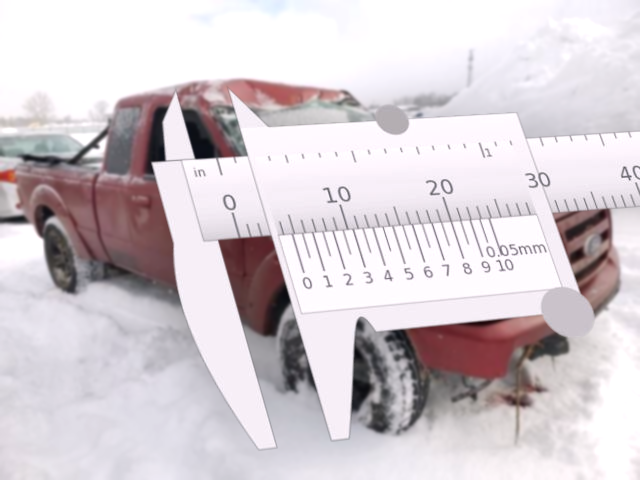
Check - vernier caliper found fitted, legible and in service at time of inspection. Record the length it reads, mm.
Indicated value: 4.8 mm
